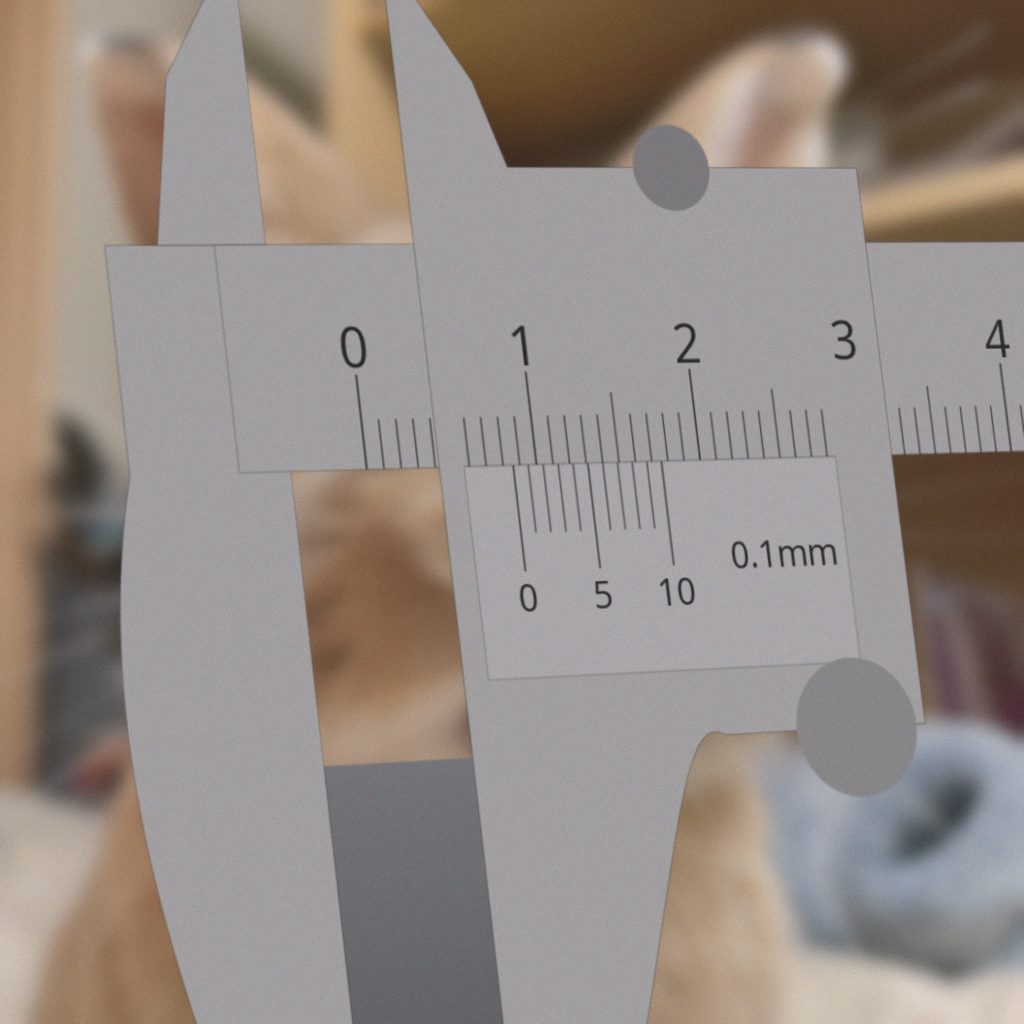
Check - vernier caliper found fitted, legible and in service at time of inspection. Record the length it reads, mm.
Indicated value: 8.6 mm
